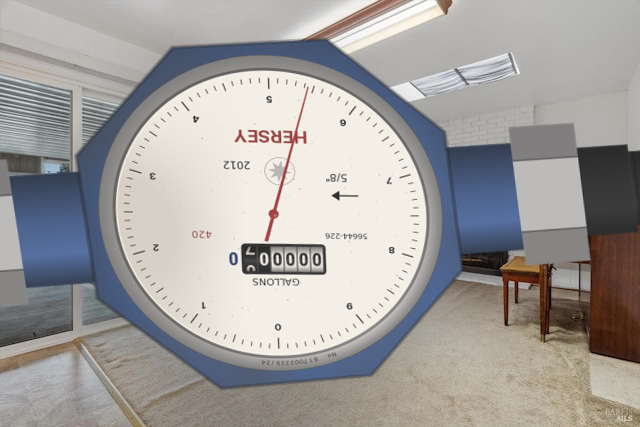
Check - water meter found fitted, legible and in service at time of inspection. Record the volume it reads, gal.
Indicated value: 65.4 gal
